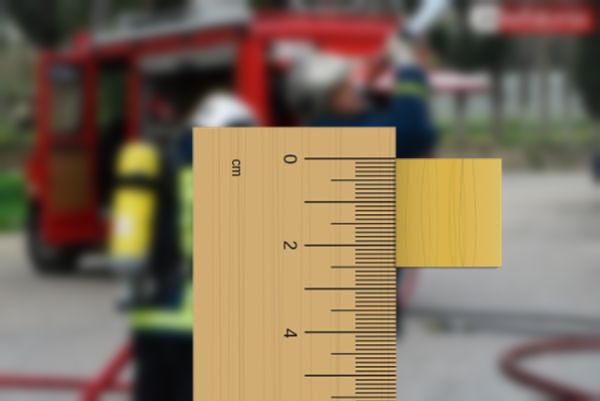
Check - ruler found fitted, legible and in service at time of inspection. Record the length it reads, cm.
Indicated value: 2.5 cm
